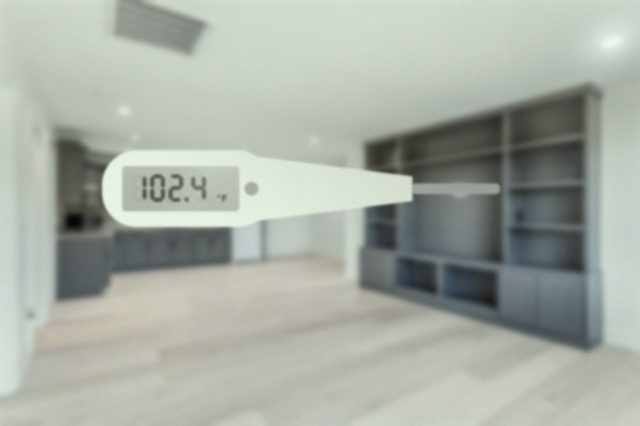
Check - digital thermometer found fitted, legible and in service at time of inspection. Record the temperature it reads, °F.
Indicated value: 102.4 °F
